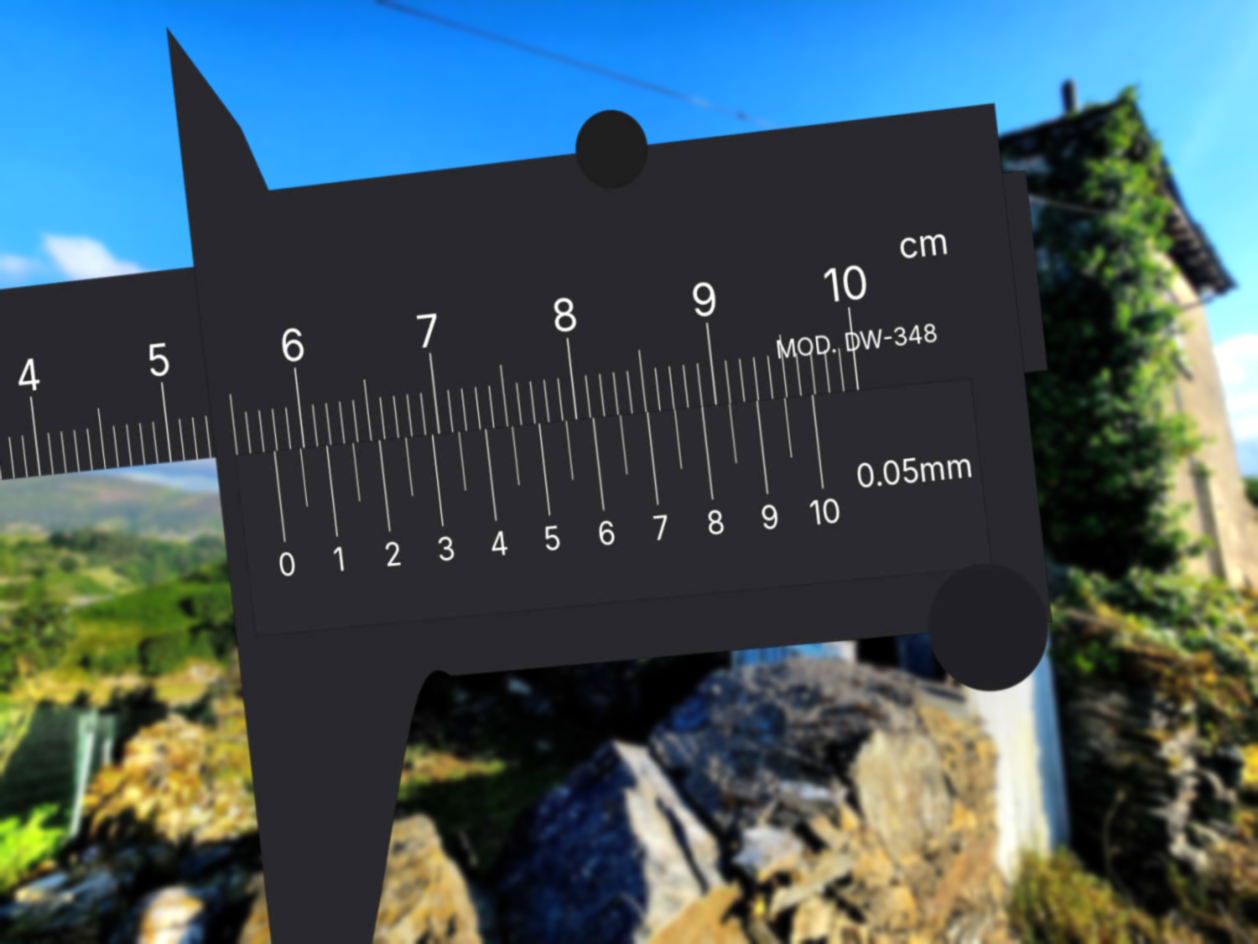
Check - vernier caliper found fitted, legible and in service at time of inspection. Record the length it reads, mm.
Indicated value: 57.8 mm
